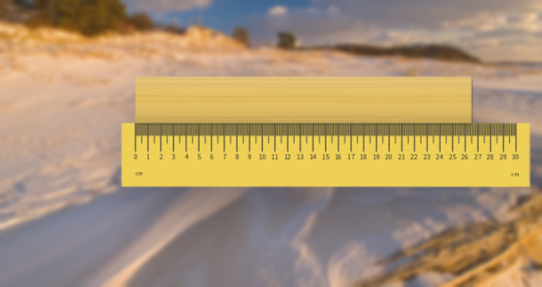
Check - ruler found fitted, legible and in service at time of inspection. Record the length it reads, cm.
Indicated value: 26.5 cm
